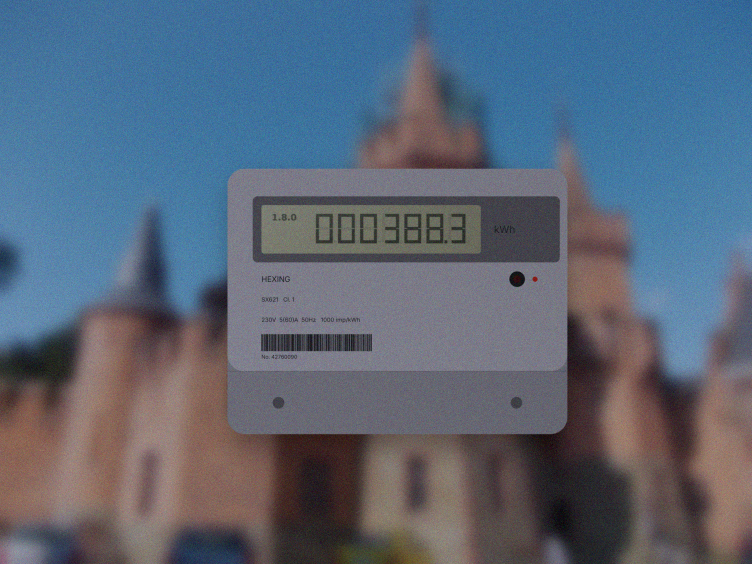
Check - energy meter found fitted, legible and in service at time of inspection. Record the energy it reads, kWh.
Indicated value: 388.3 kWh
